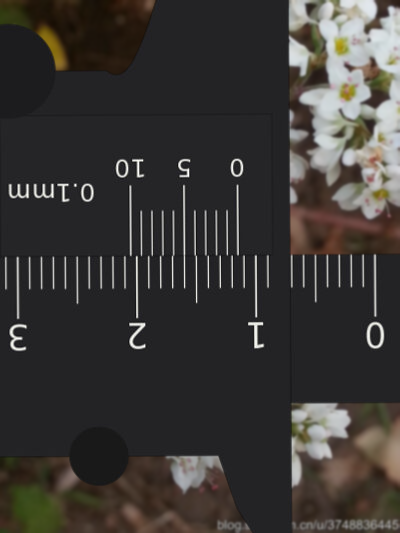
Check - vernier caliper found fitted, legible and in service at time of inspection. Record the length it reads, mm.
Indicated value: 11.5 mm
